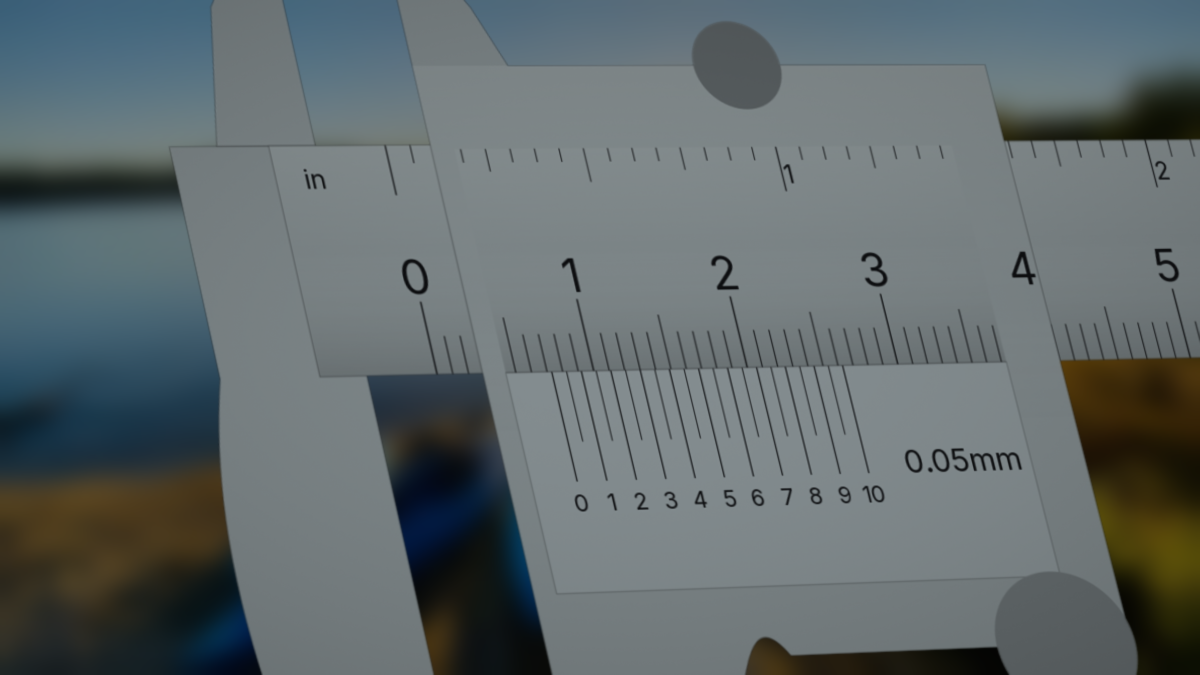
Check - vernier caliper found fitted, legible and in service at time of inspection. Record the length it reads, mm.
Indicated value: 7.3 mm
